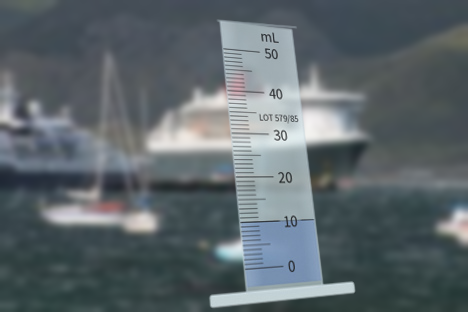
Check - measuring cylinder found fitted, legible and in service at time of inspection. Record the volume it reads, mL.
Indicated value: 10 mL
